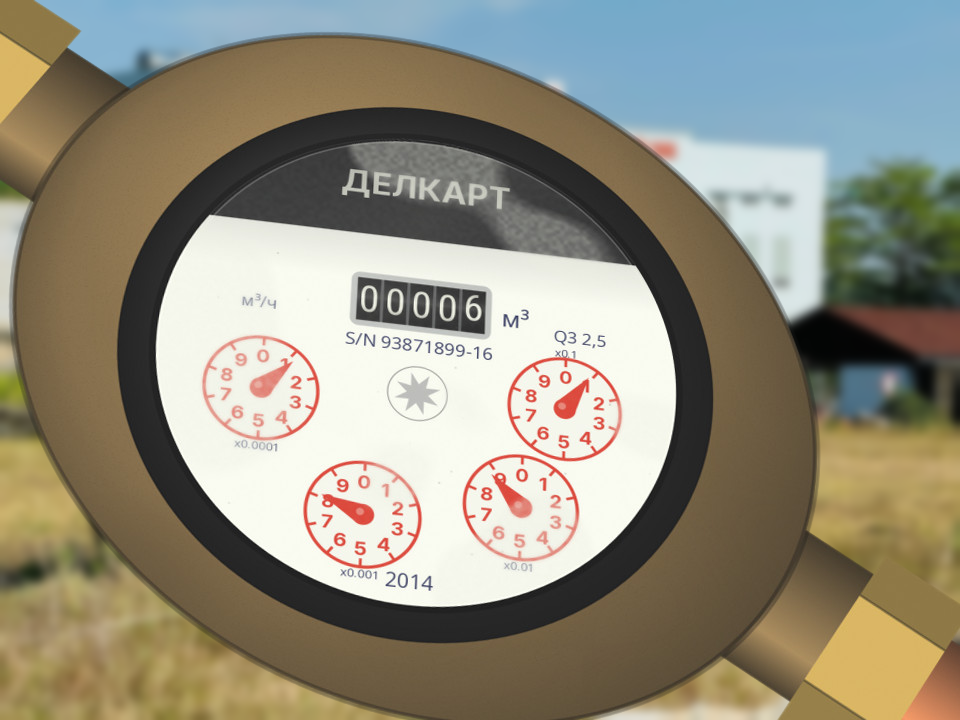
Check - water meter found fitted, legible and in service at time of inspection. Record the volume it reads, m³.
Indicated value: 6.0881 m³
